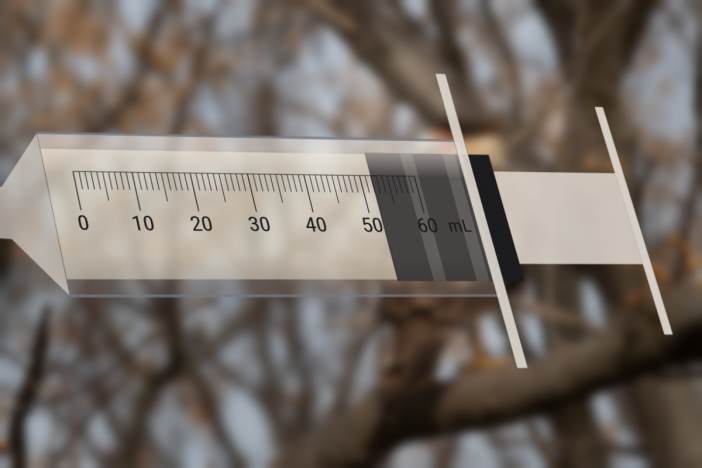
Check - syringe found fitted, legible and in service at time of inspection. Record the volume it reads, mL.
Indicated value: 52 mL
